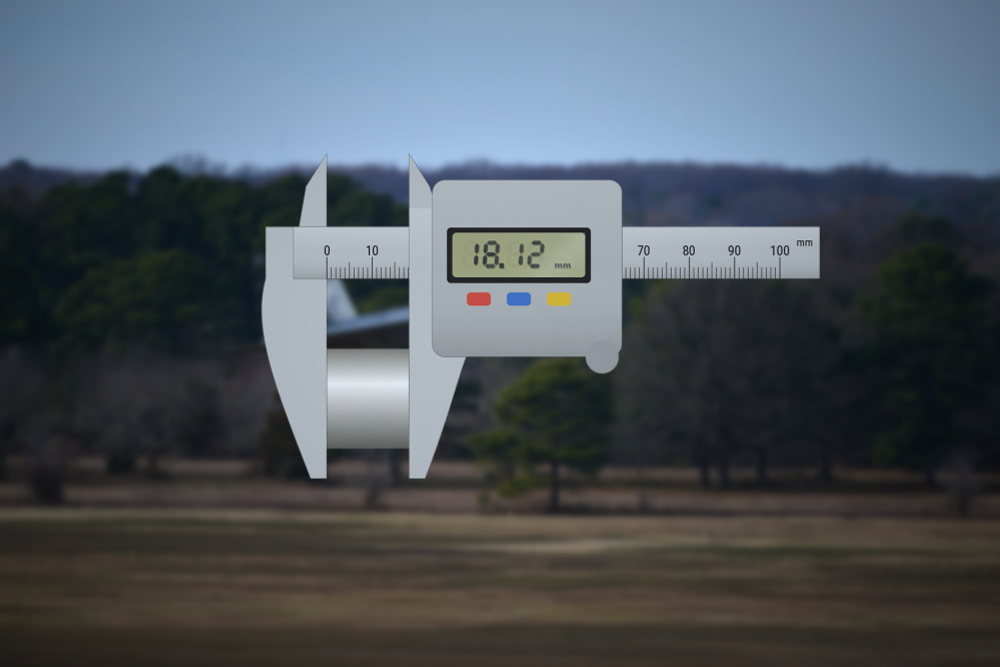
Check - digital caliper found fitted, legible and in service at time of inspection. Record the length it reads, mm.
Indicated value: 18.12 mm
